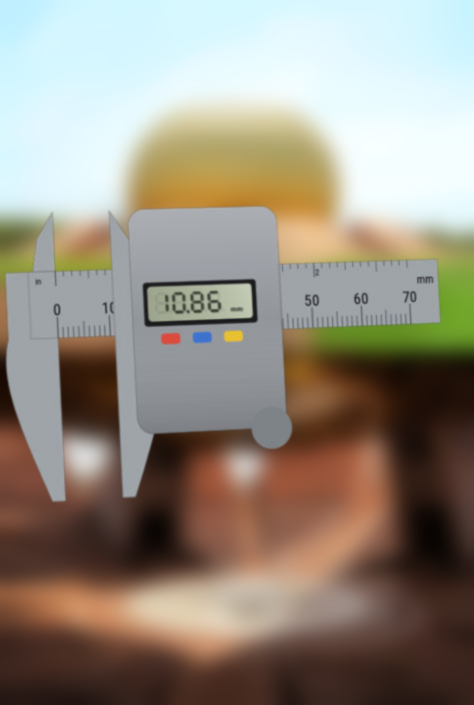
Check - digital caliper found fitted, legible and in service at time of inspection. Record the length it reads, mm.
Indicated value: 10.86 mm
